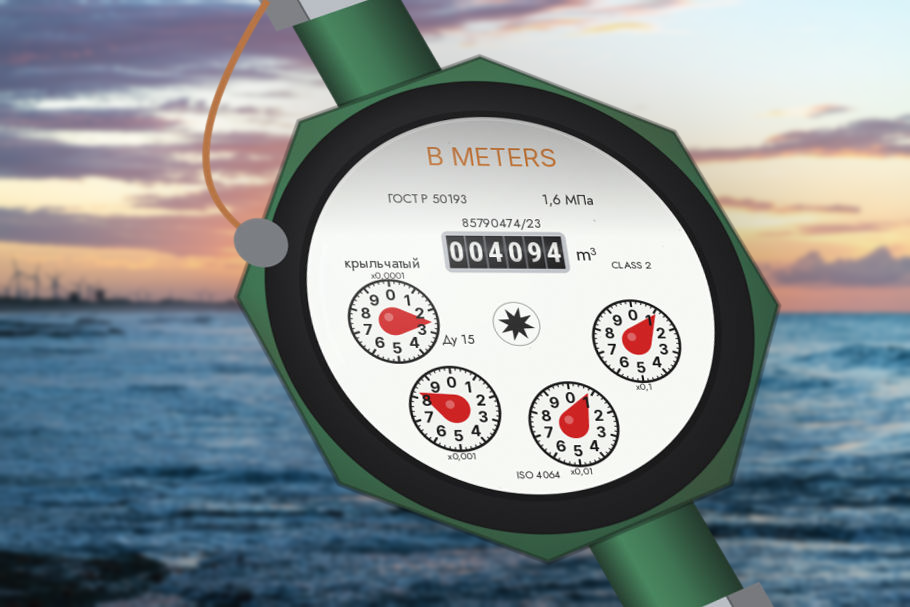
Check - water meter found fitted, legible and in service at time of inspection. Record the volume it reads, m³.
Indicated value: 4094.1082 m³
